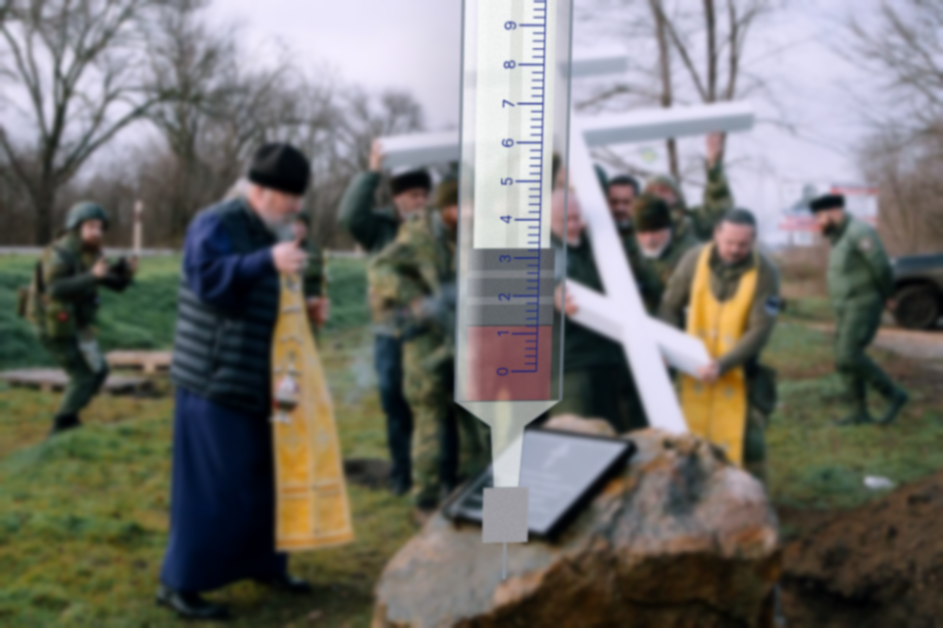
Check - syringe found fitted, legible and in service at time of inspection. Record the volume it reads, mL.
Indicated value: 1.2 mL
